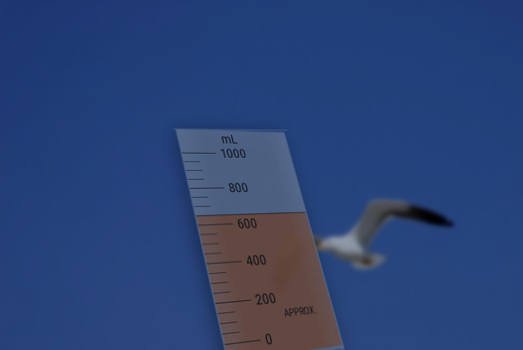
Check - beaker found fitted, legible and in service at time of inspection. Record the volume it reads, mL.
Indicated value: 650 mL
